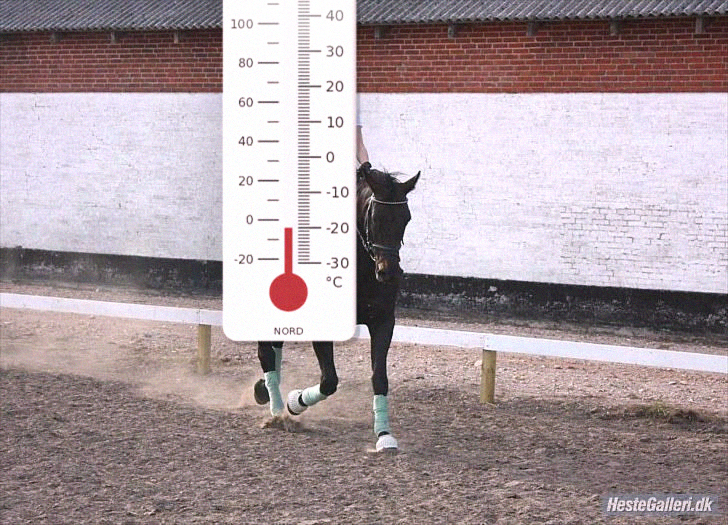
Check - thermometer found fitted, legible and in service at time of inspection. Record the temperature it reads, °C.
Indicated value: -20 °C
